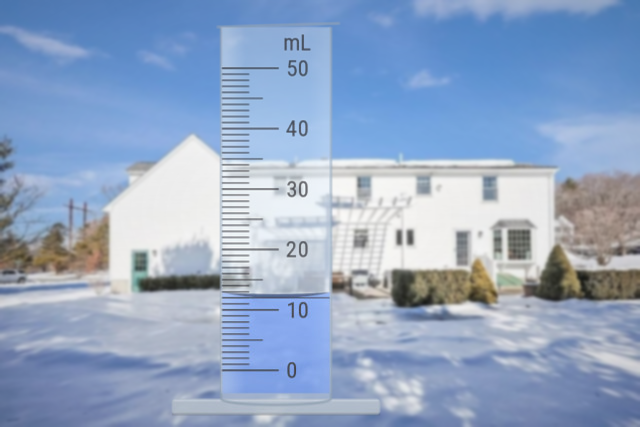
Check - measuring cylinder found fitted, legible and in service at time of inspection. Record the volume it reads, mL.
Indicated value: 12 mL
